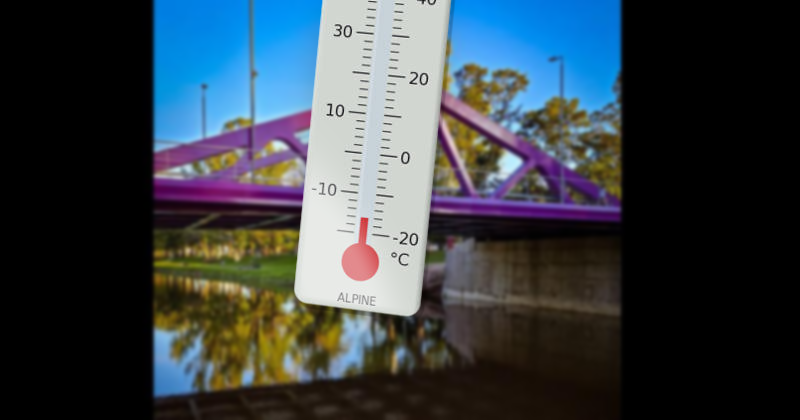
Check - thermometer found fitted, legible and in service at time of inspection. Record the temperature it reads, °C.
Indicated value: -16 °C
